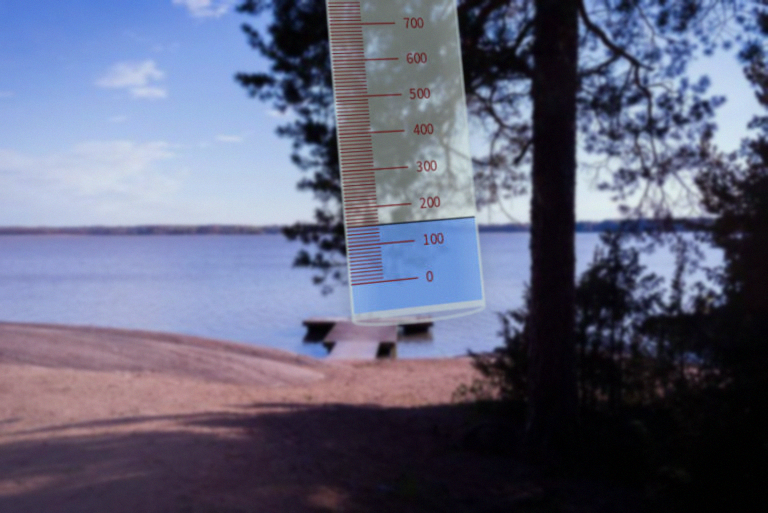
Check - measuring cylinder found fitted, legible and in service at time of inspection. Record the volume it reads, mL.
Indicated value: 150 mL
